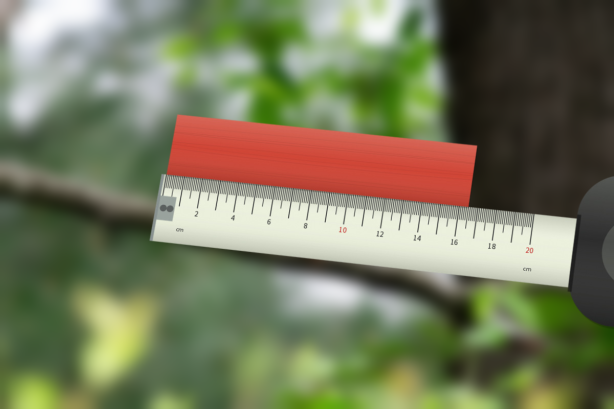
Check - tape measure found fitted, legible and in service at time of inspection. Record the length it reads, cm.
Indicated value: 16.5 cm
